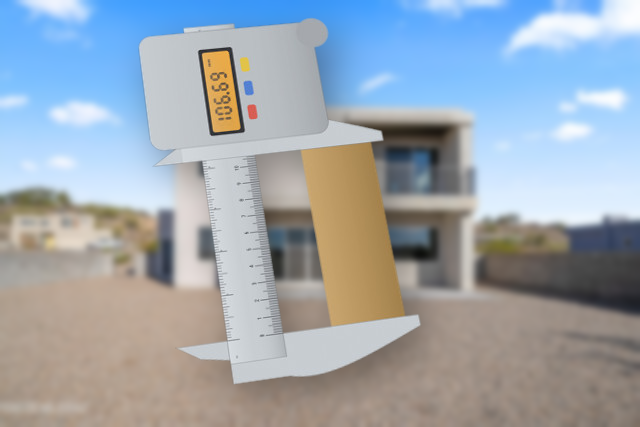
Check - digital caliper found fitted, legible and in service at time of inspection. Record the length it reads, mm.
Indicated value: 106.69 mm
